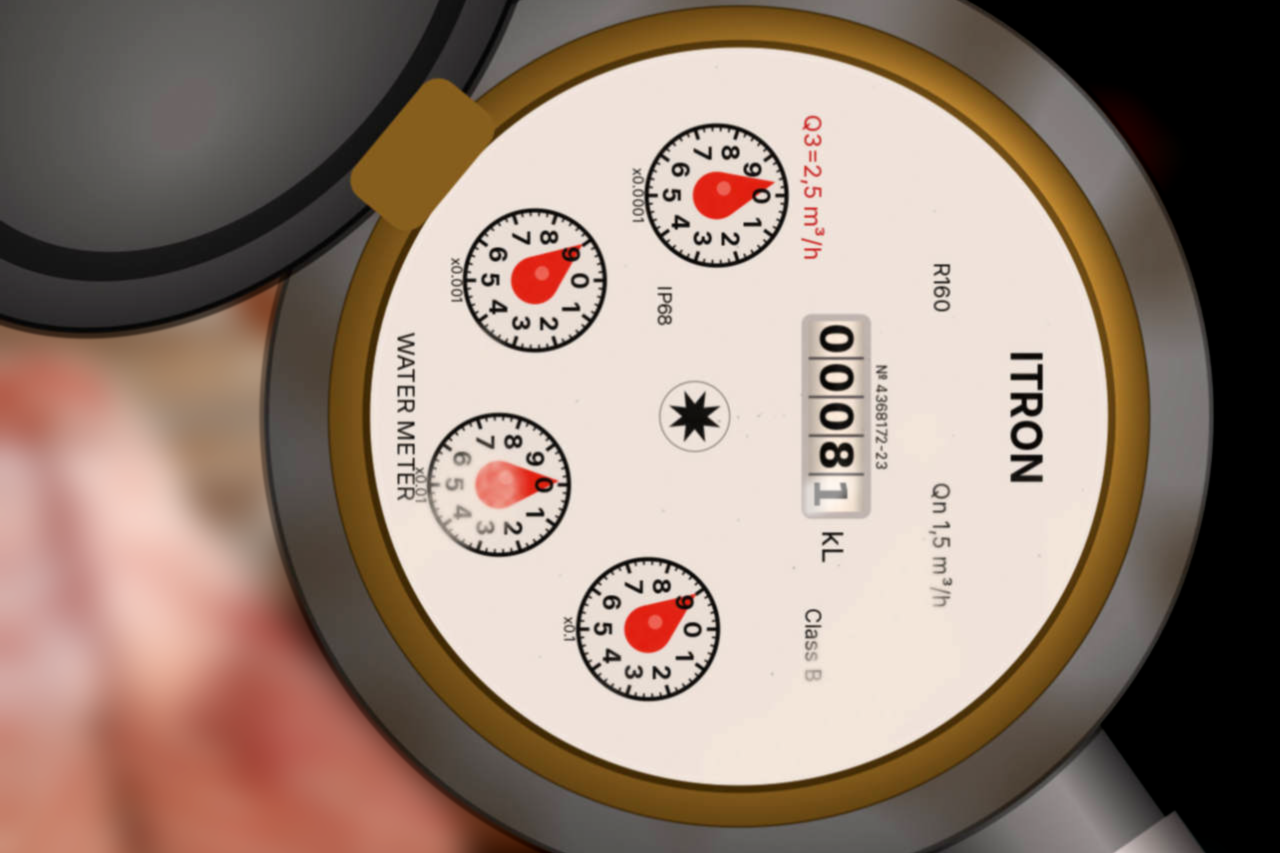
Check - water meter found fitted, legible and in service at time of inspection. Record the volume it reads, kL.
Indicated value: 80.8989 kL
